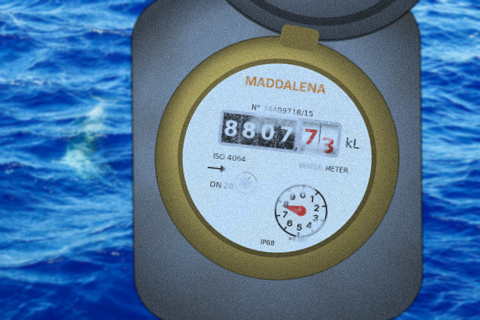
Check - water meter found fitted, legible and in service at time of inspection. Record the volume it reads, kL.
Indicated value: 8807.727 kL
